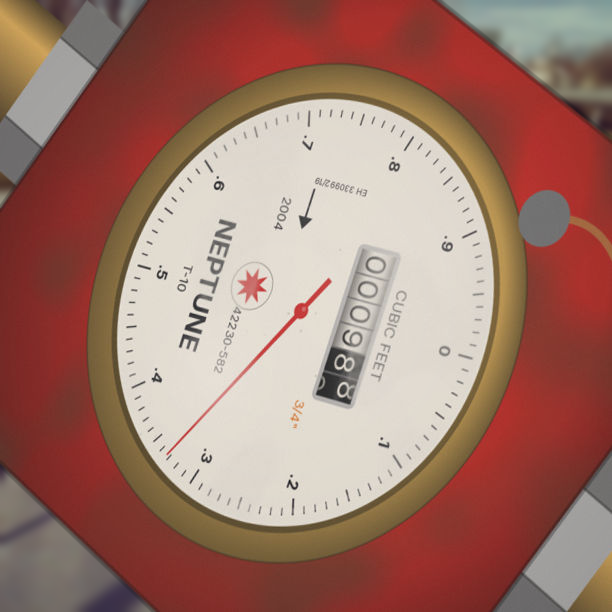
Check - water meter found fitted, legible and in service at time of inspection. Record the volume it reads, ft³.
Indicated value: 988.33 ft³
